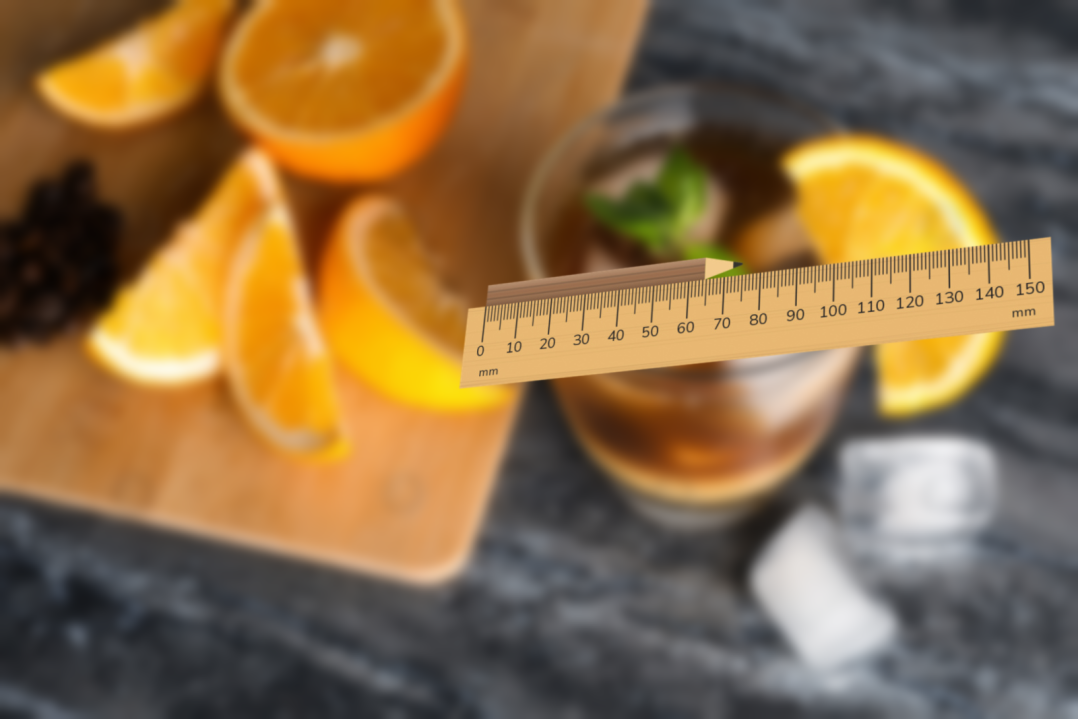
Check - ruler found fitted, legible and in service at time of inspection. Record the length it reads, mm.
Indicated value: 75 mm
